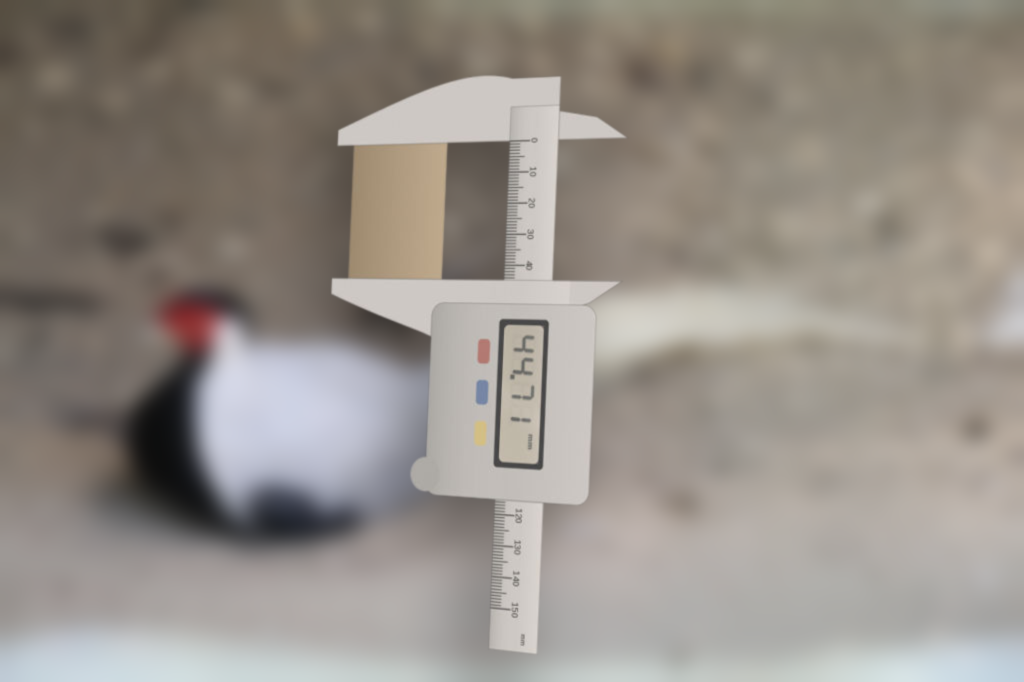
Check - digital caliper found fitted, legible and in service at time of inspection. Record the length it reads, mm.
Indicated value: 44.71 mm
